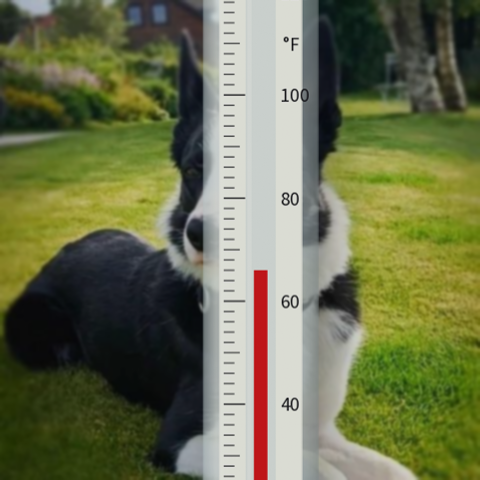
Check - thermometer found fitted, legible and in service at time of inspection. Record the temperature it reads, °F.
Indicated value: 66 °F
